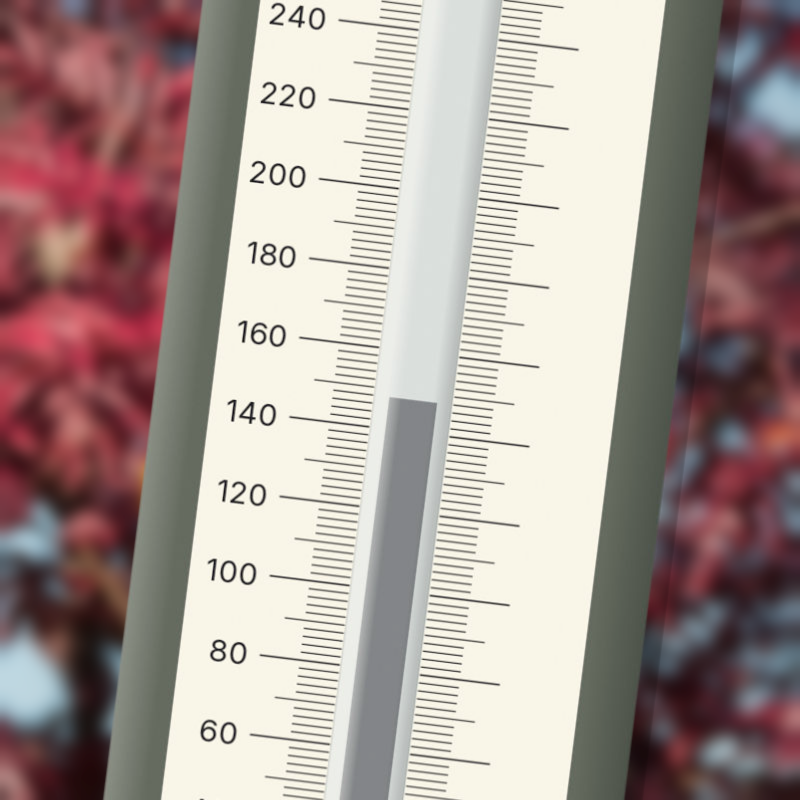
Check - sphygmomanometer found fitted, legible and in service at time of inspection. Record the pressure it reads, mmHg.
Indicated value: 148 mmHg
